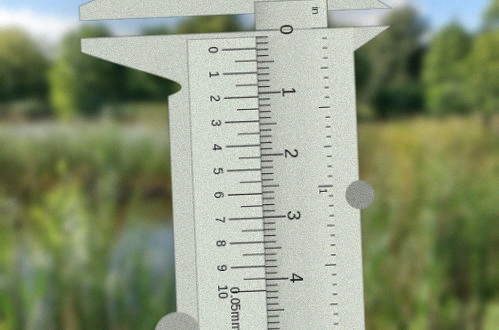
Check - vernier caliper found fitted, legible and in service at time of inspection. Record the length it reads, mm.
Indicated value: 2.8 mm
